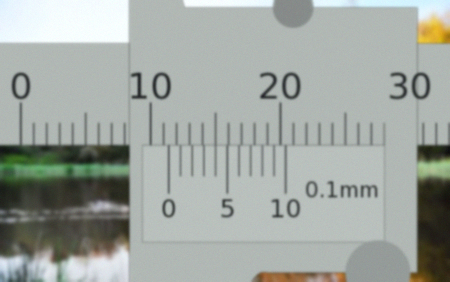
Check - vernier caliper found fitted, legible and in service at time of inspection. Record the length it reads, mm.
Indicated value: 11.4 mm
